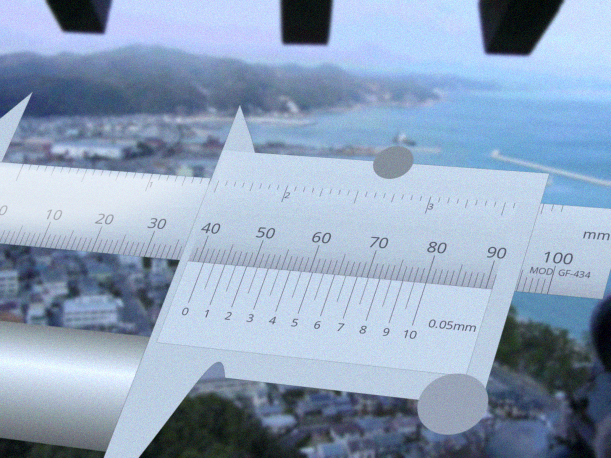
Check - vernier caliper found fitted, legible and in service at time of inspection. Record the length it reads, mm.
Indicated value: 41.0 mm
